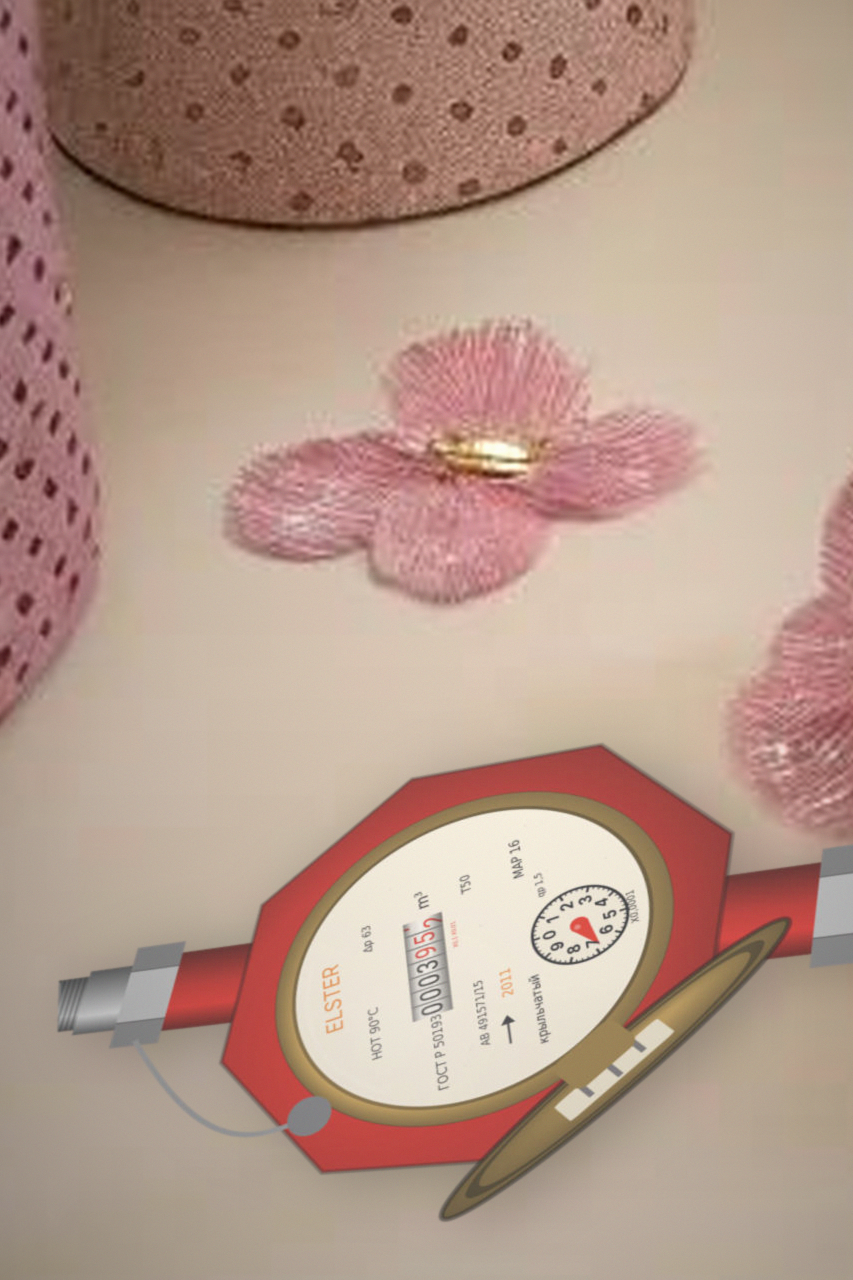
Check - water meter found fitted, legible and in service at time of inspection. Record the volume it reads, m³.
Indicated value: 3.9516 m³
